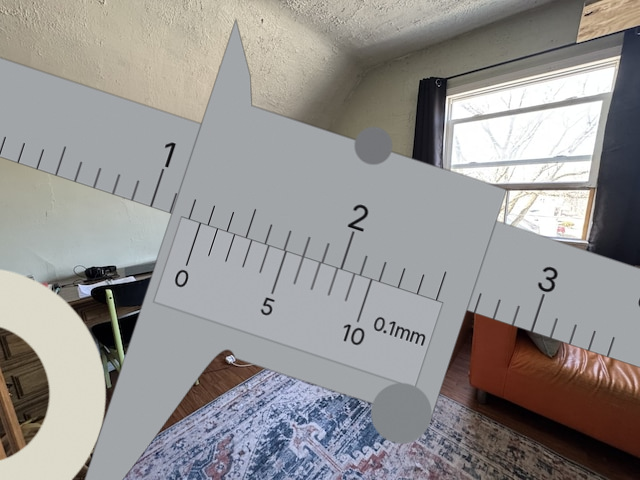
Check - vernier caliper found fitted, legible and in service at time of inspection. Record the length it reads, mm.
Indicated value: 12.6 mm
